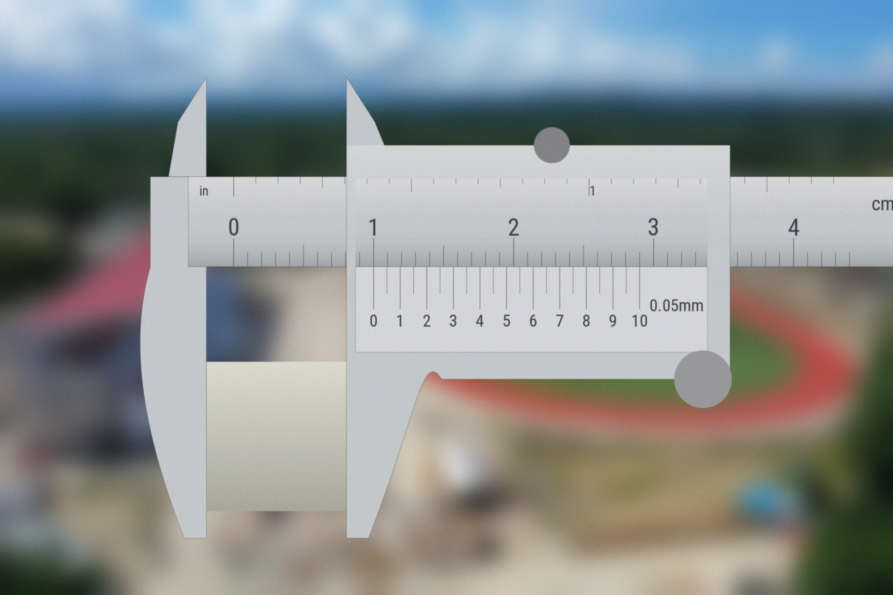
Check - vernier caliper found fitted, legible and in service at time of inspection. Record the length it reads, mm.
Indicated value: 10.0 mm
